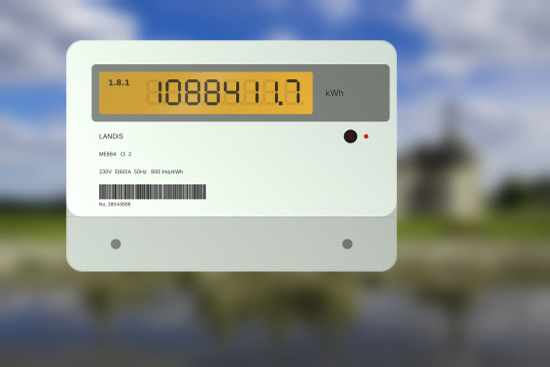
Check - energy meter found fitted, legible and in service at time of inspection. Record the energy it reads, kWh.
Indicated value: 1088411.7 kWh
